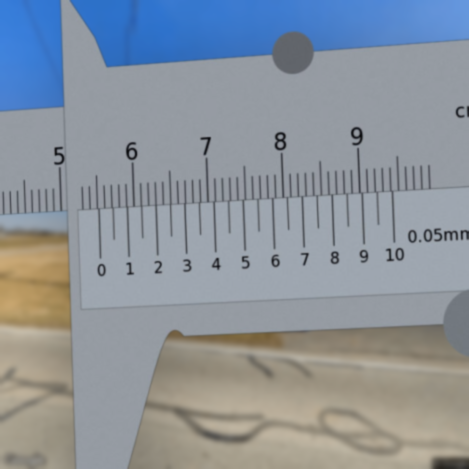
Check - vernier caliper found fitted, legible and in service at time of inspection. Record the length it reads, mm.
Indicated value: 55.2 mm
